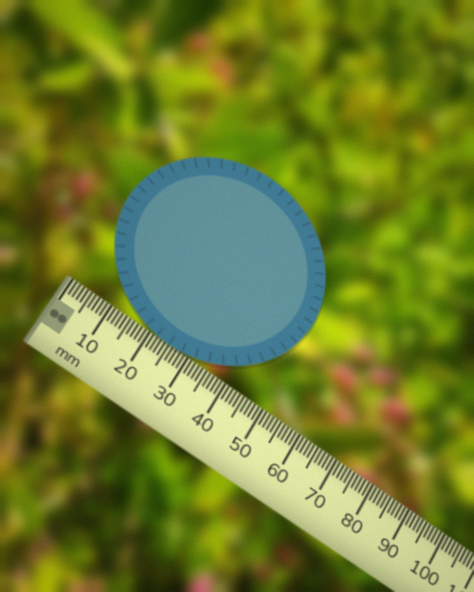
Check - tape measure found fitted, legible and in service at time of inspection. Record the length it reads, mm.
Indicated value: 50 mm
